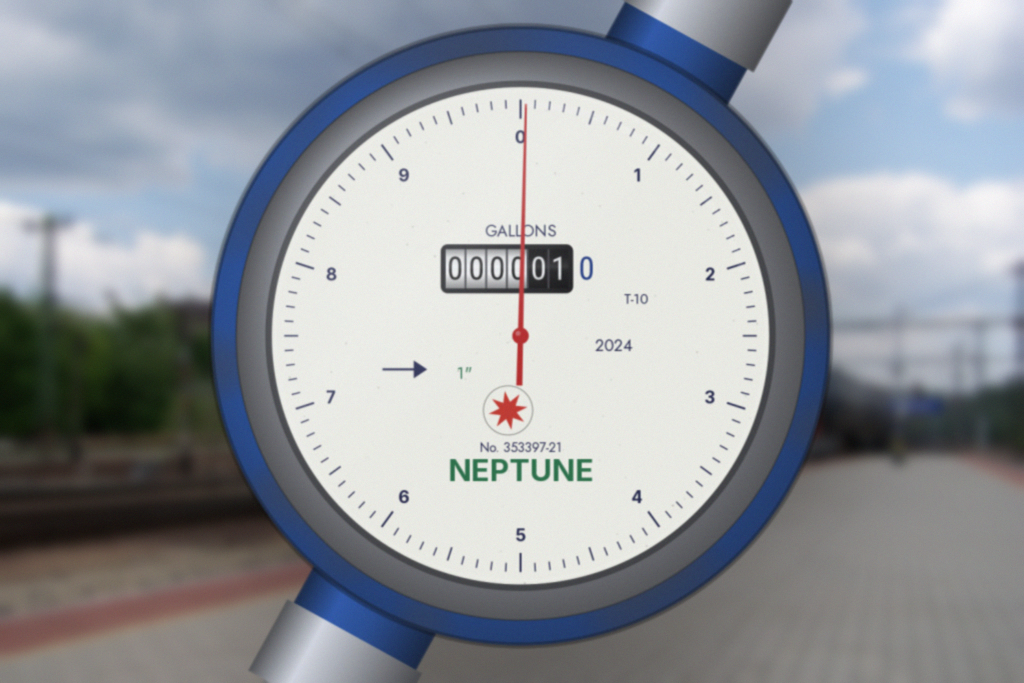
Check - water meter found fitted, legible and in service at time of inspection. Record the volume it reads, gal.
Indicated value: 10.0 gal
